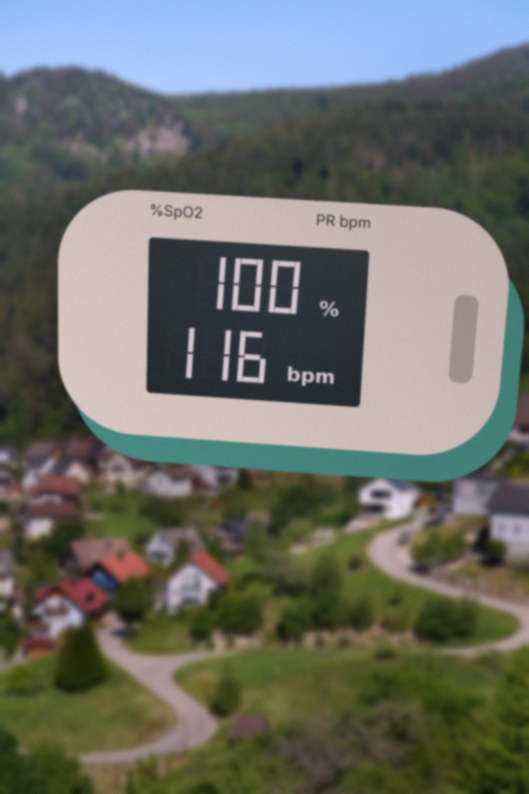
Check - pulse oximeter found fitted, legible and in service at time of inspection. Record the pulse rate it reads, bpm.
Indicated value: 116 bpm
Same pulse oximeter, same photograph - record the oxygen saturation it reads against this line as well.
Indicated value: 100 %
